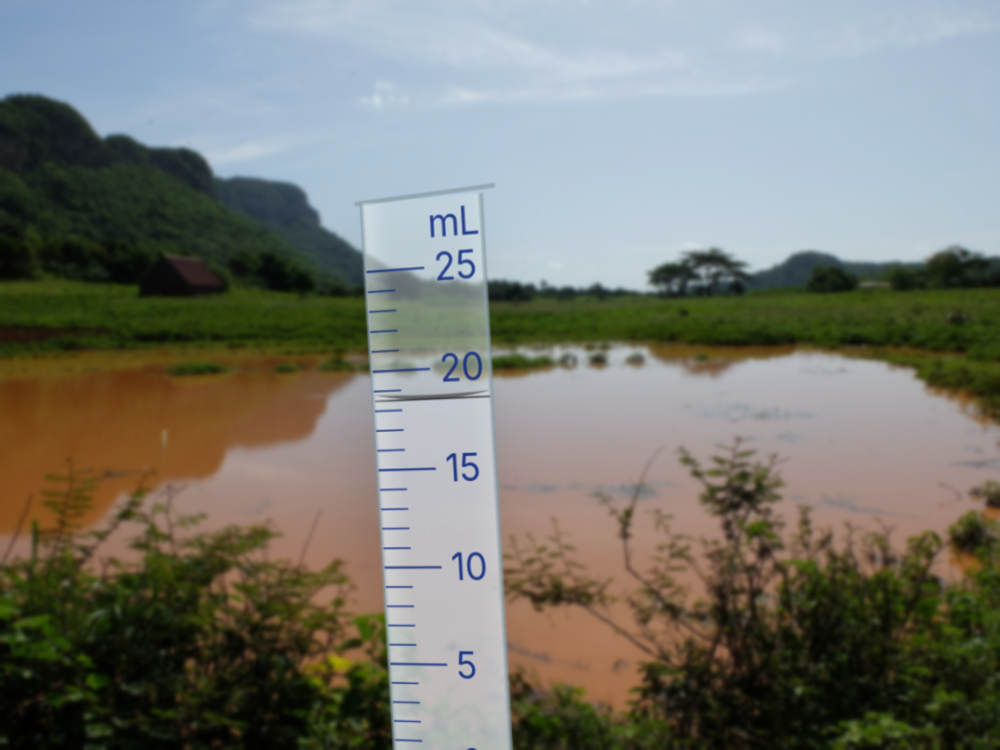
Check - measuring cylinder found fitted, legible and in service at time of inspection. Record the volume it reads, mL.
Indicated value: 18.5 mL
